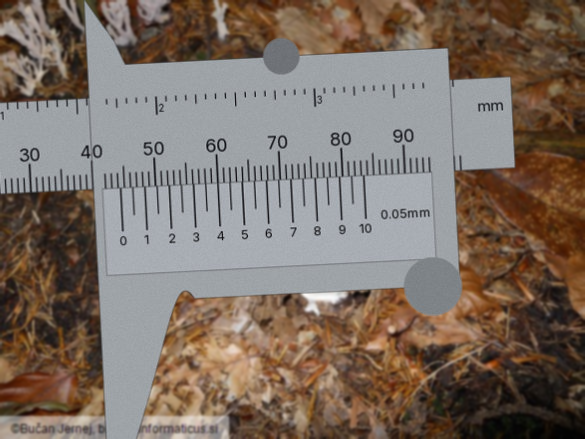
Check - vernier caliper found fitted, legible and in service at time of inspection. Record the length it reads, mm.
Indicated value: 44.4 mm
